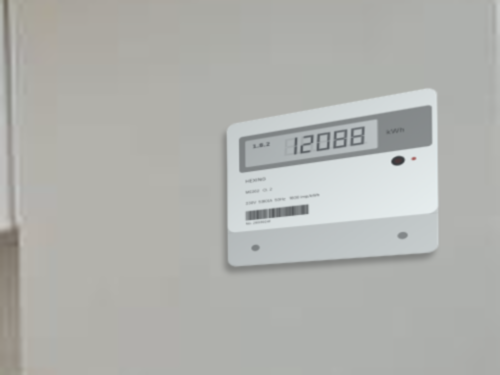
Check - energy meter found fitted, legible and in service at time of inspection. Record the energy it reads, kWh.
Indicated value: 12088 kWh
